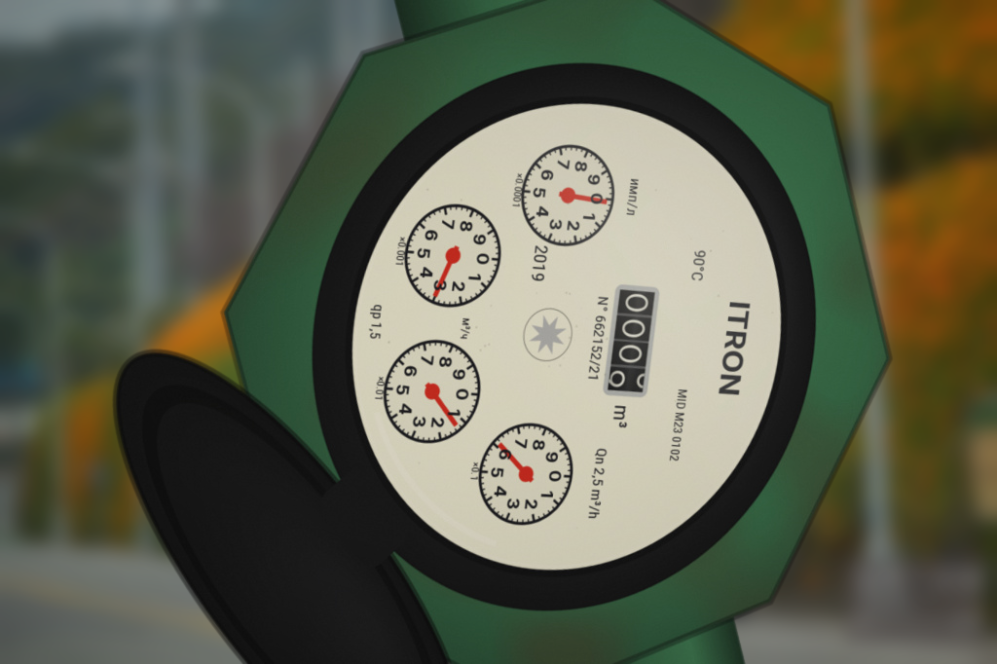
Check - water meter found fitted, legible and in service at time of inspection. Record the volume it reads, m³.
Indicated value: 8.6130 m³
